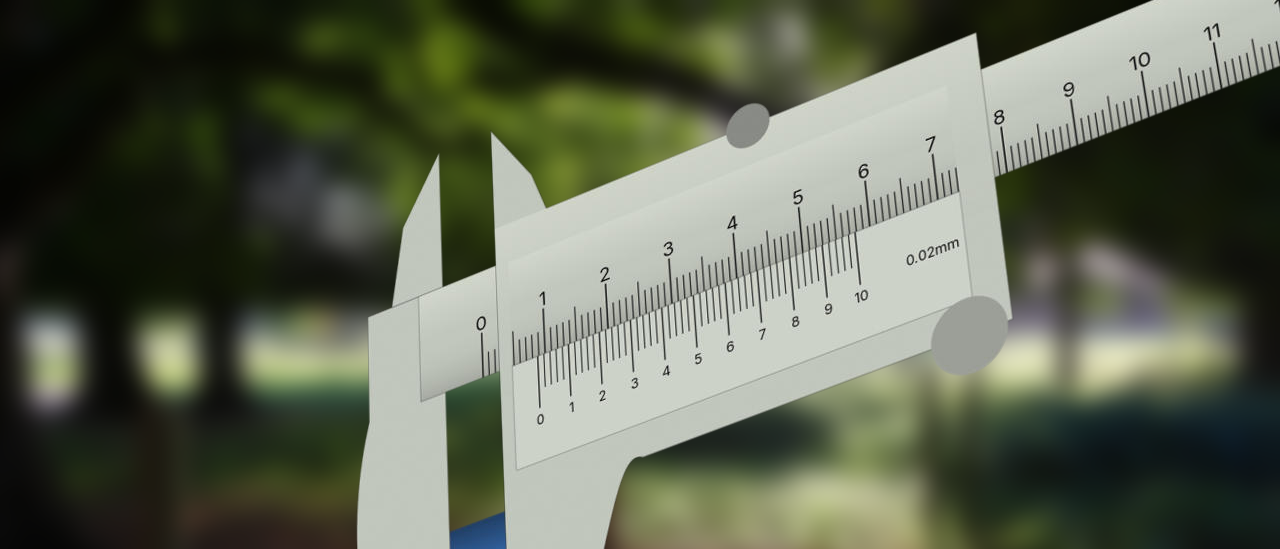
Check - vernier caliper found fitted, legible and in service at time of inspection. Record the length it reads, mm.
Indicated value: 8.8 mm
